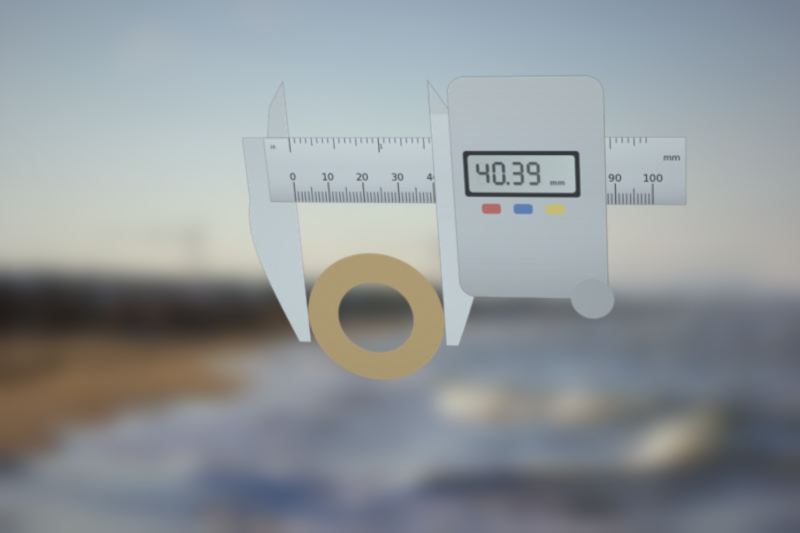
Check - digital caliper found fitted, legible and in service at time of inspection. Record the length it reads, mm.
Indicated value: 40.39 mm
